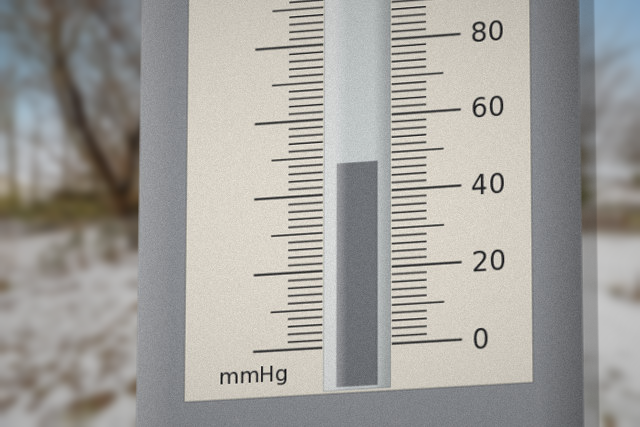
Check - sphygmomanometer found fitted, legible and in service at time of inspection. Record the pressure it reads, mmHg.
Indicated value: 48 mmHg
